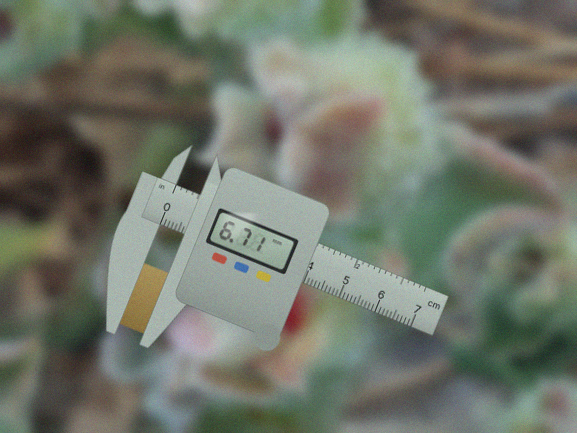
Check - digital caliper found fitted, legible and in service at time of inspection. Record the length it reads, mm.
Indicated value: 6.71 mm
